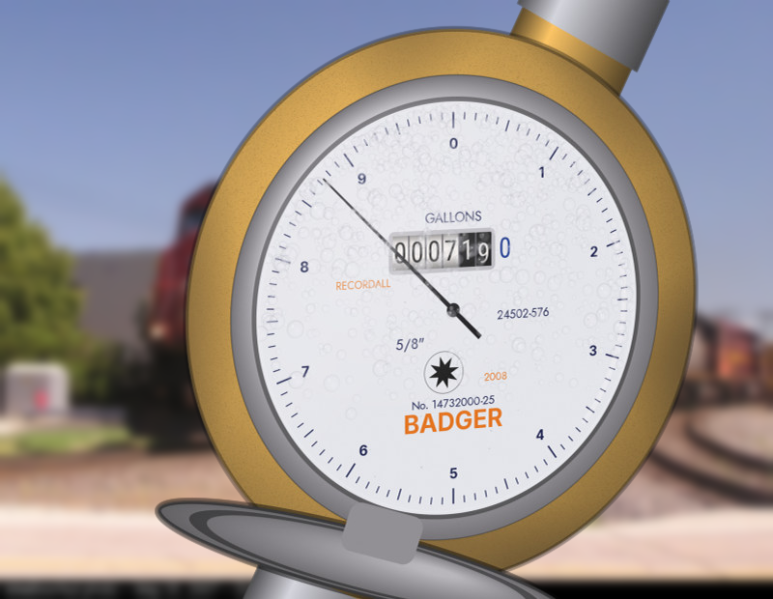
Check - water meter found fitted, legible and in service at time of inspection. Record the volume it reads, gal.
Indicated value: 7188.7 gal
